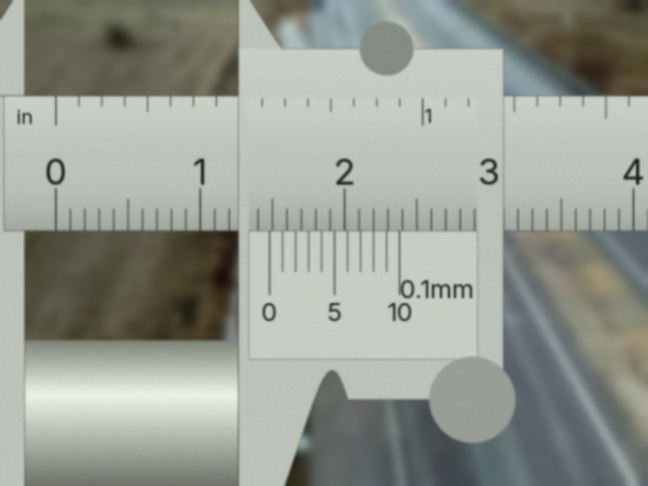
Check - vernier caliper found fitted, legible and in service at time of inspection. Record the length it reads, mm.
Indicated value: 14.8 mm
